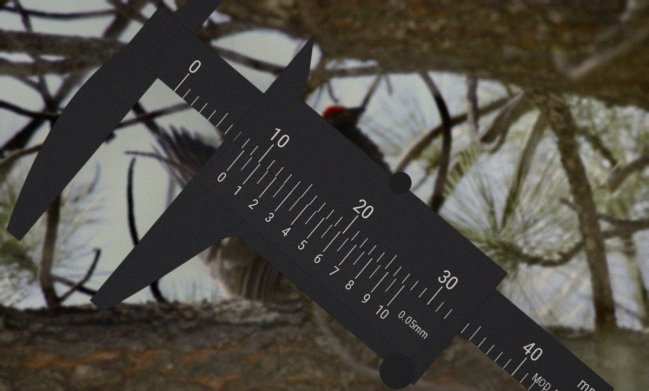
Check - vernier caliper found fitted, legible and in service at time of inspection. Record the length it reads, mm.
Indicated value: 8.3 mm
